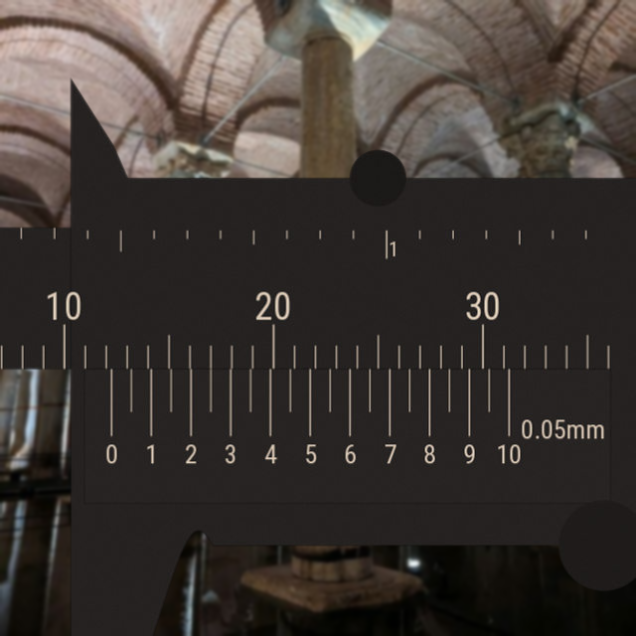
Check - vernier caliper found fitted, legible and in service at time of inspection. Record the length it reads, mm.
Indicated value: 12.25 mm
